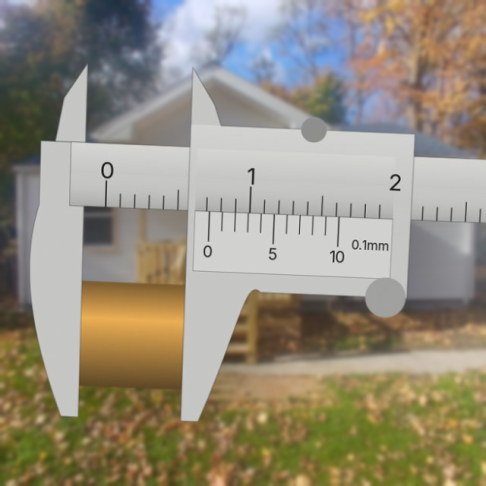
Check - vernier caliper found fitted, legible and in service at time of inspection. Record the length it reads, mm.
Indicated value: 7.2 mm
